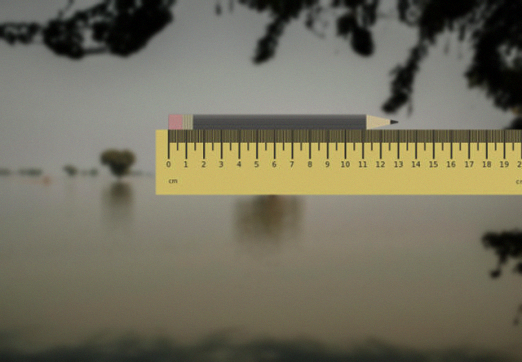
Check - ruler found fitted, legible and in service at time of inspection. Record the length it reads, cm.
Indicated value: 13 cm
